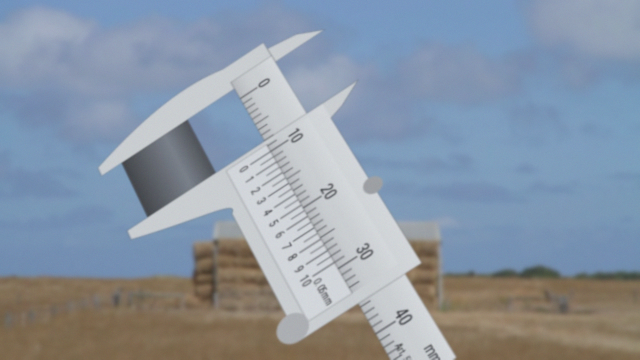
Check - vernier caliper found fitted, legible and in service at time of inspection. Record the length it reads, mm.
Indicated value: 10.0 mm
